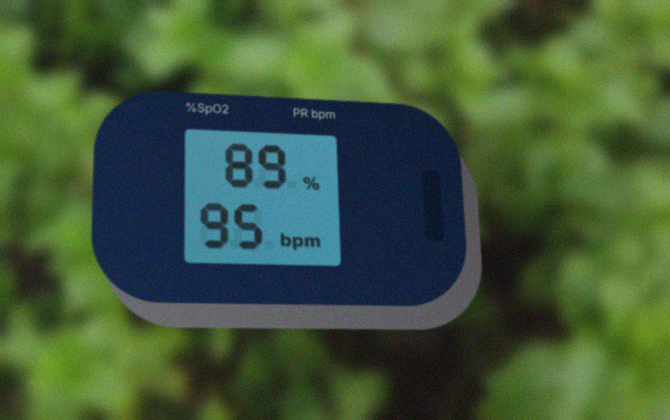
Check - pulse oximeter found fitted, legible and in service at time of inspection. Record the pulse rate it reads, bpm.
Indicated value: 95 bpm
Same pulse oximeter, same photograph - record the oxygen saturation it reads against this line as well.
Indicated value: 89 %
